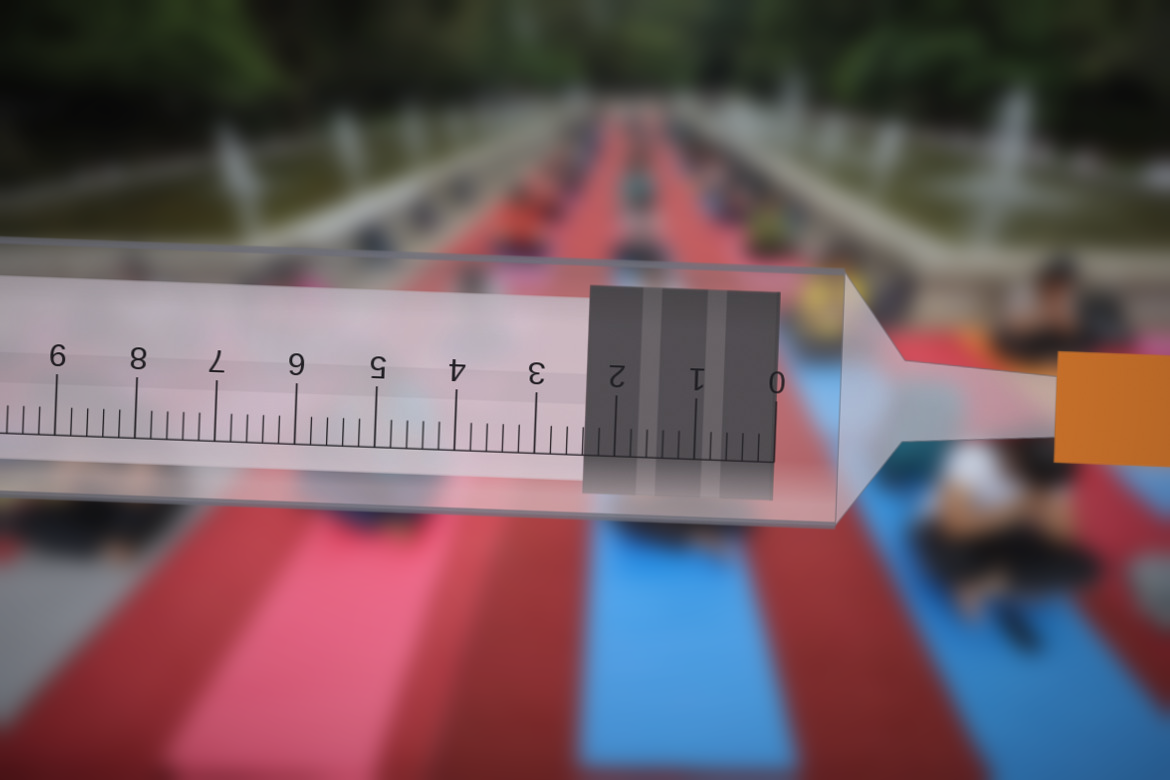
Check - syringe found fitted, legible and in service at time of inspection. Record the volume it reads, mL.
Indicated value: 0 mL
